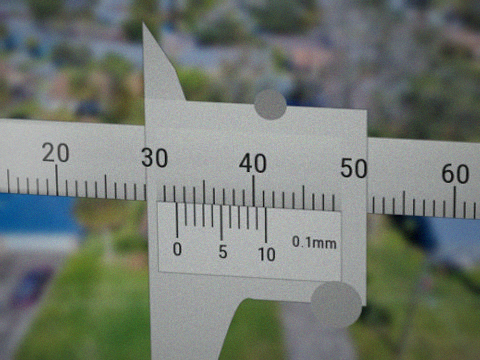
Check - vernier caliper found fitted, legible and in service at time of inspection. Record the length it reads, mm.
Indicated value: 32.2 mm
